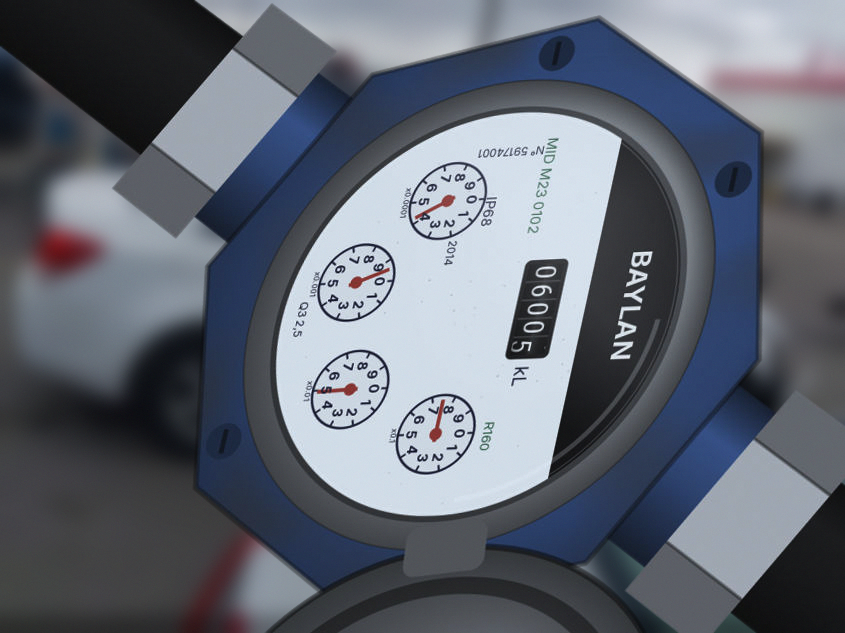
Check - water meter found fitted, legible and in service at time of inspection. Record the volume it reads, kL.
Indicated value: 6004.7494 kL
